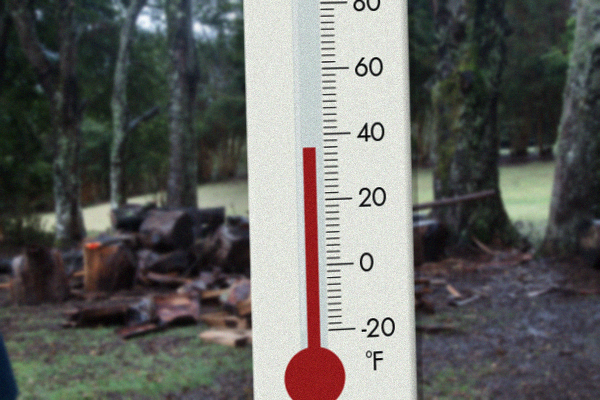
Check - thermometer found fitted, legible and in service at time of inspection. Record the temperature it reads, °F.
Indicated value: 36 °F
